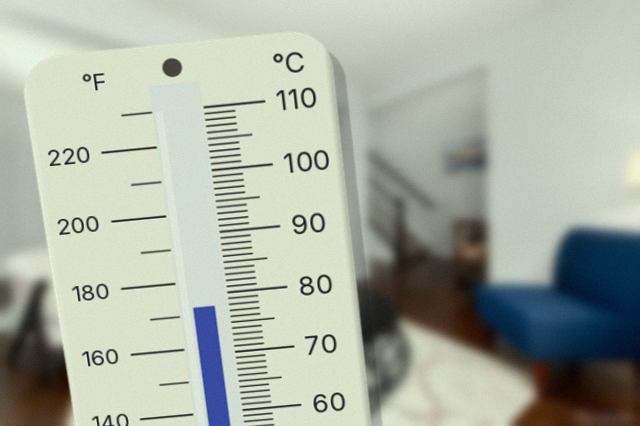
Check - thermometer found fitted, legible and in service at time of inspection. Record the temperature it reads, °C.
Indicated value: 78 °C
